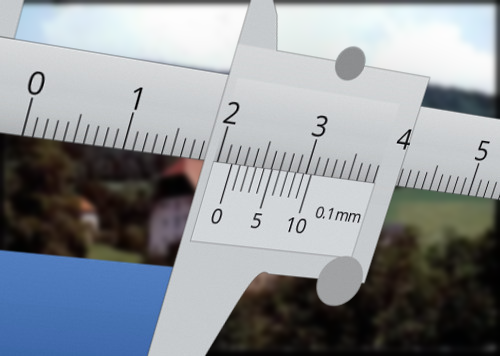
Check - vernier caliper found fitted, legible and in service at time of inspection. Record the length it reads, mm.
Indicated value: 21.6 mm
